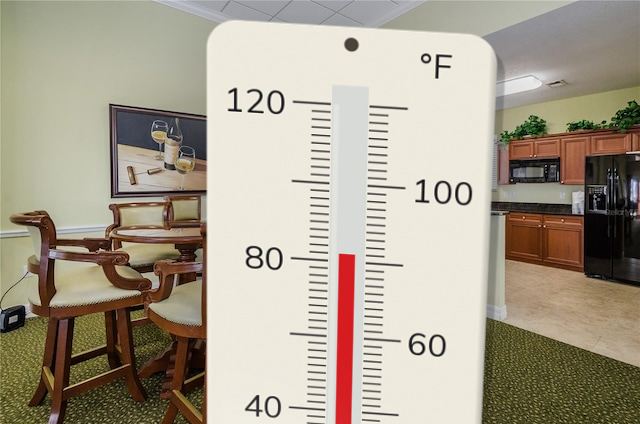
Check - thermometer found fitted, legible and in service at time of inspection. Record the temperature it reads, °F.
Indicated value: 82 °F
